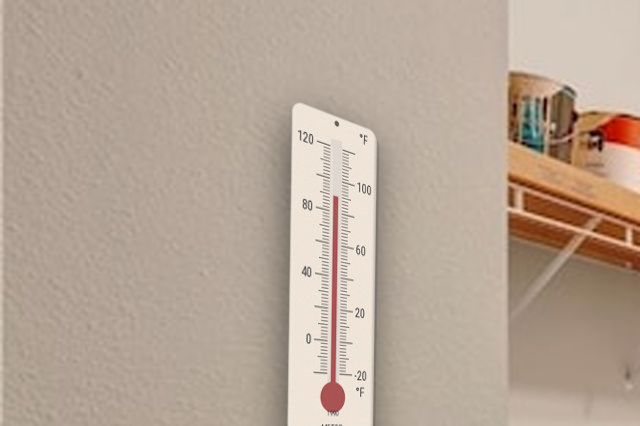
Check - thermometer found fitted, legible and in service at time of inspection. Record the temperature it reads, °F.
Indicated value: 90 °F
